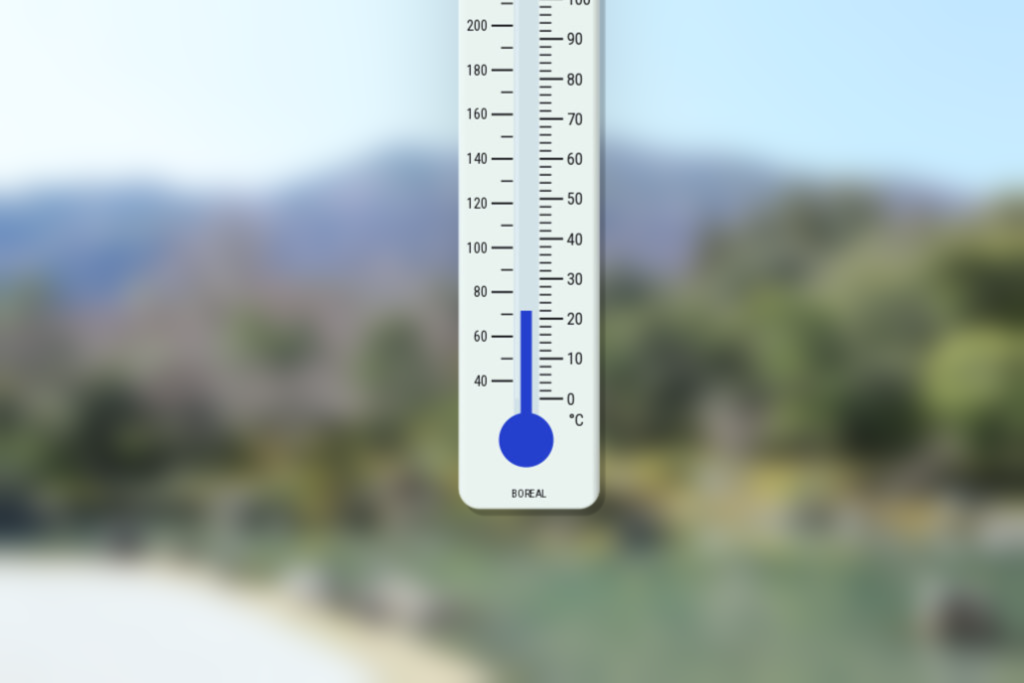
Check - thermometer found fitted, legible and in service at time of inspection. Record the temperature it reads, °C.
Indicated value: 22 °C
